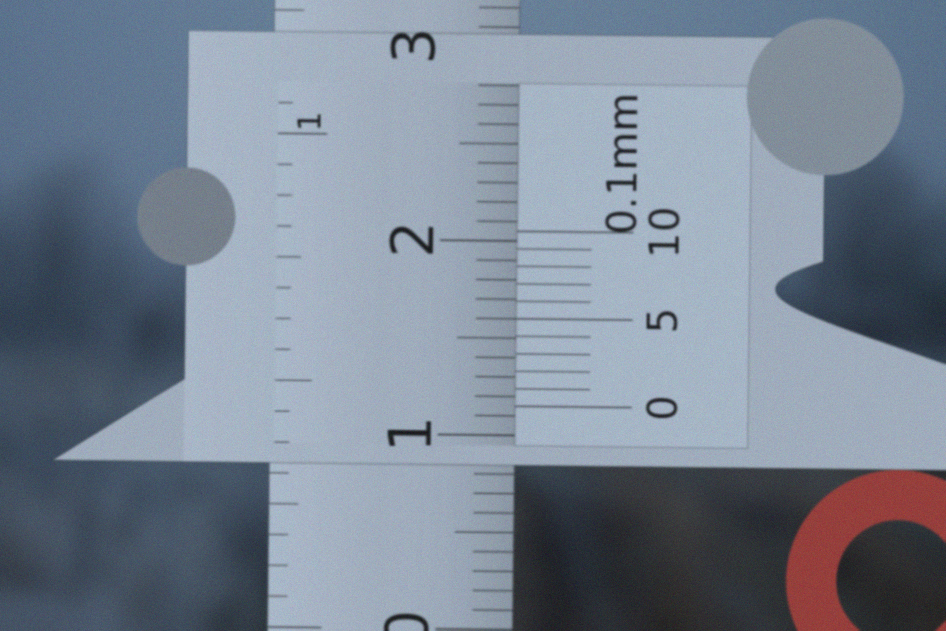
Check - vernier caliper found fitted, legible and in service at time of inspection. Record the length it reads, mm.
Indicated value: 11.5 mm
